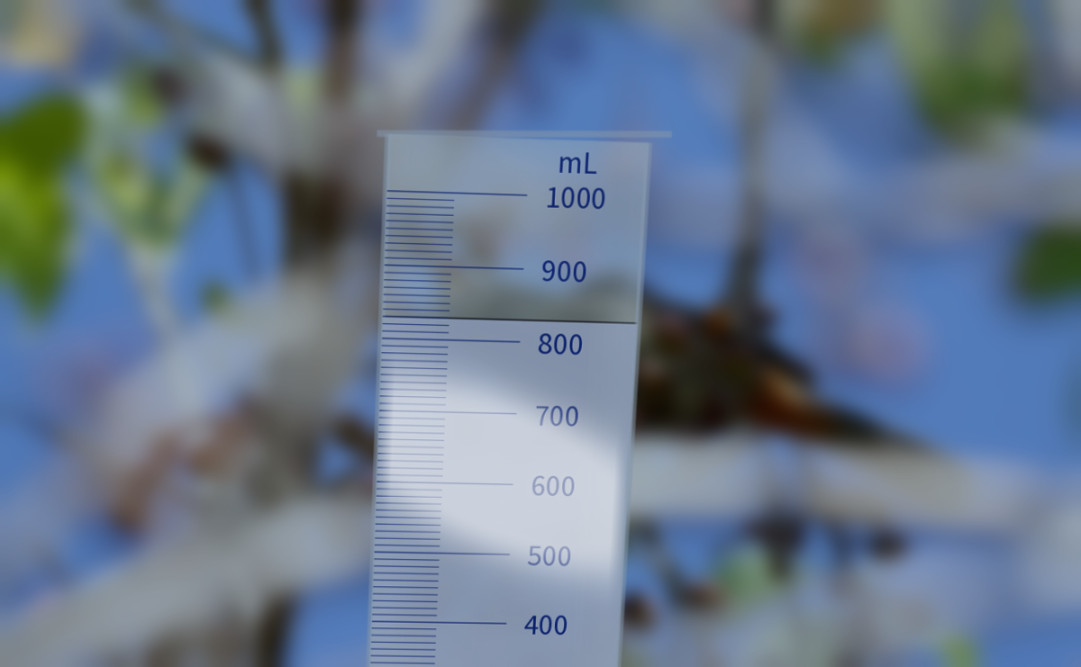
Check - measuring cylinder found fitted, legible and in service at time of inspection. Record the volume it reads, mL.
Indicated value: 830 mL
